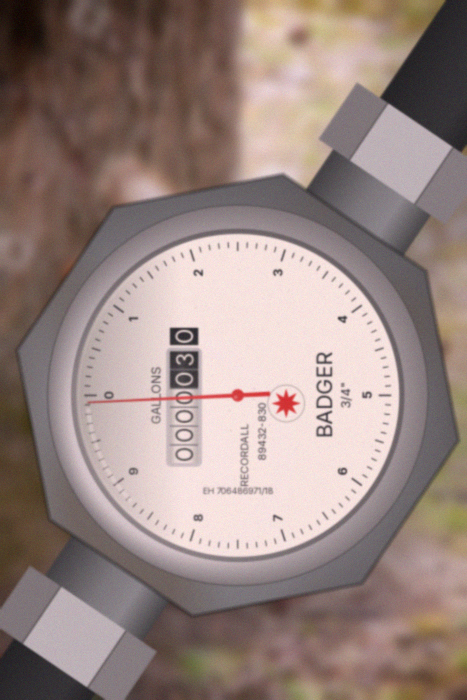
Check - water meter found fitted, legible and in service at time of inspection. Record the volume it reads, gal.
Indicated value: 29.9 gal
